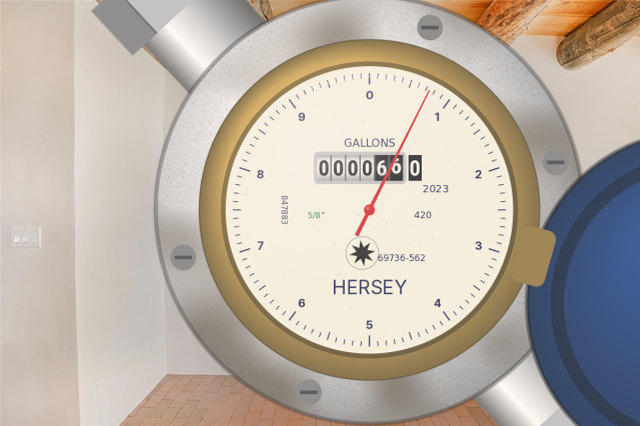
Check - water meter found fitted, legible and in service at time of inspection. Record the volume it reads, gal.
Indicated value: 660.7 gal
